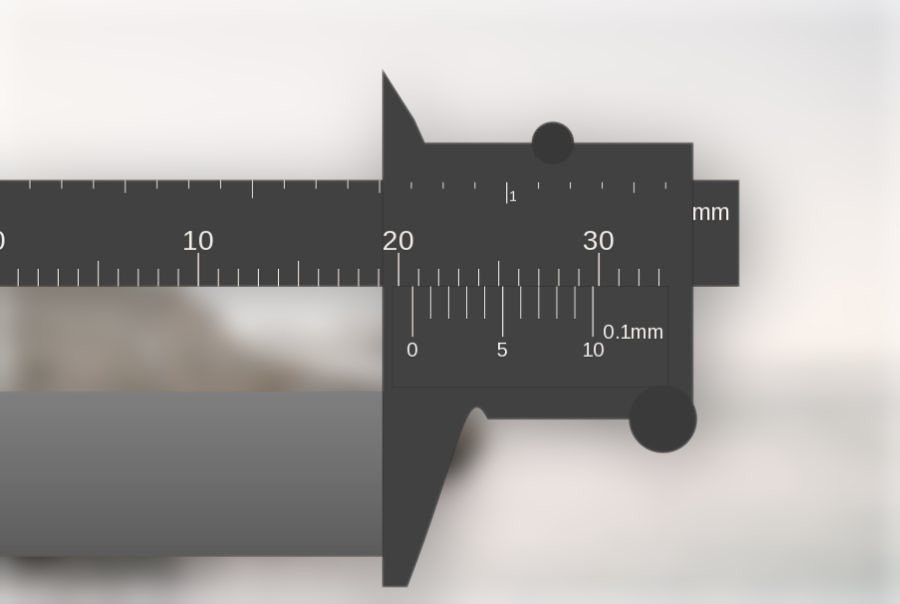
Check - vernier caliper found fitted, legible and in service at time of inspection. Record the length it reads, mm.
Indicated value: 20.7 mm
